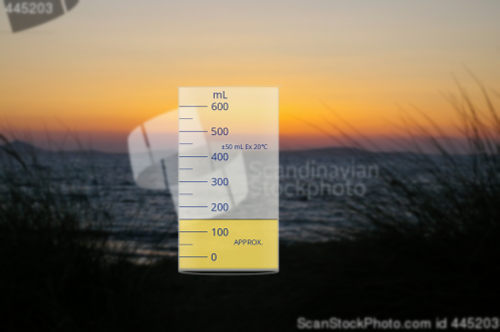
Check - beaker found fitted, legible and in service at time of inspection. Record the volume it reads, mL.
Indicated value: 150 mL
